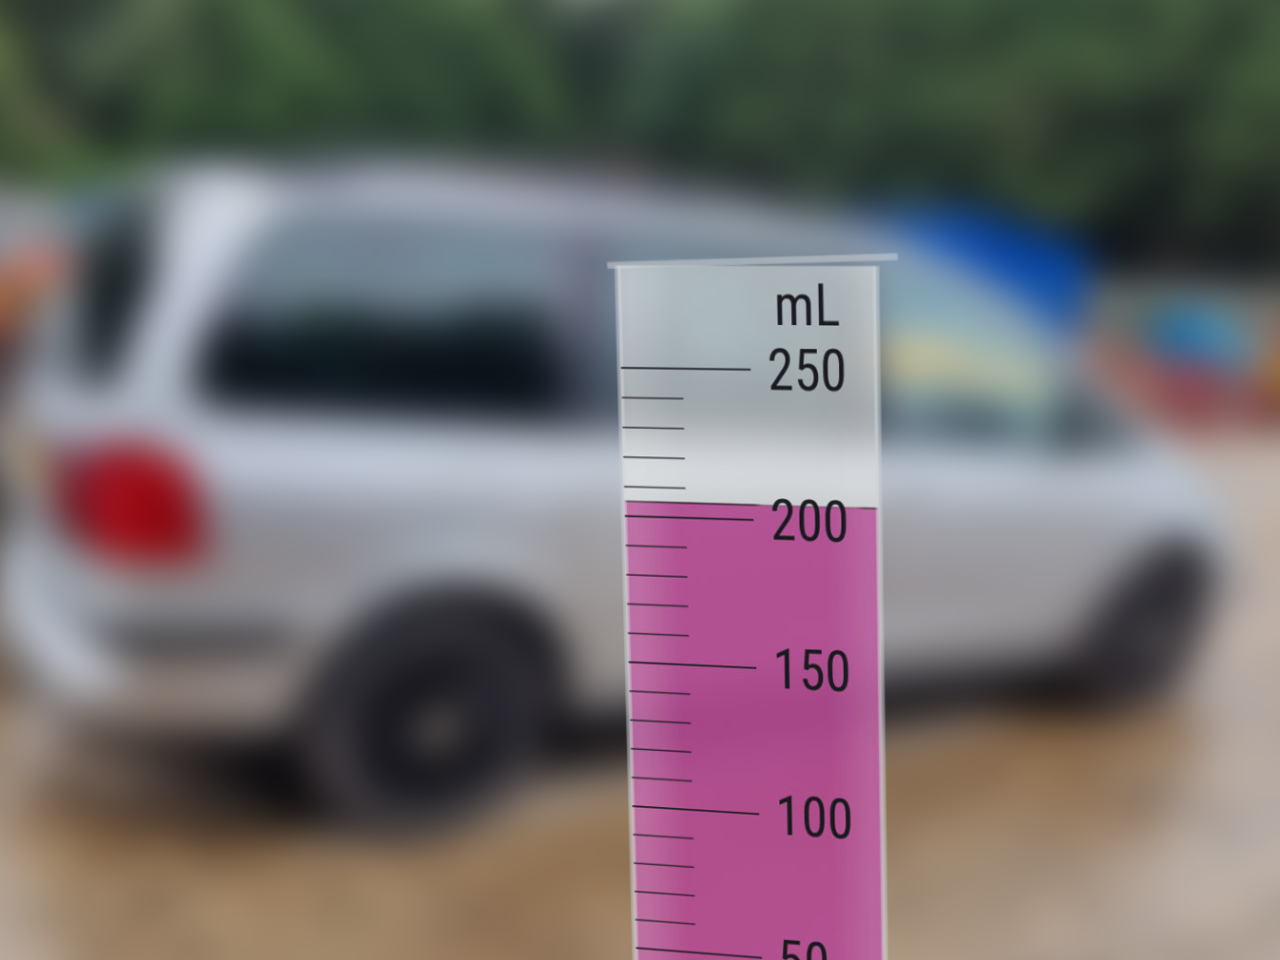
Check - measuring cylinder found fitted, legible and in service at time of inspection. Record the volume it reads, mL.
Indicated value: 205 mL
